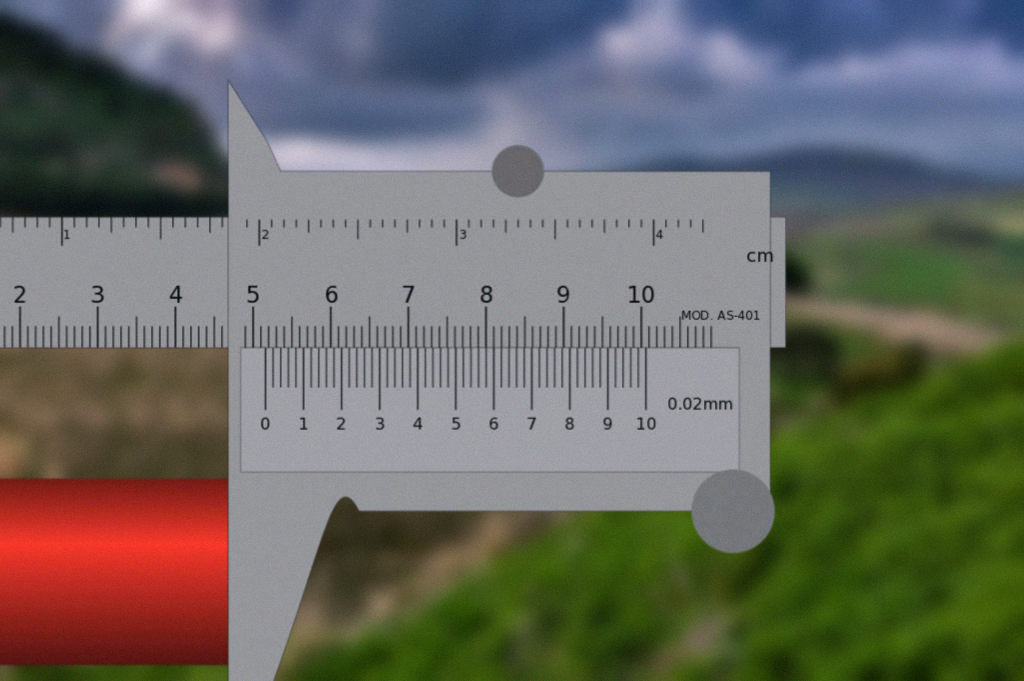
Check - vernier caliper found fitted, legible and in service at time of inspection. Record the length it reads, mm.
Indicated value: 51.6 mm
